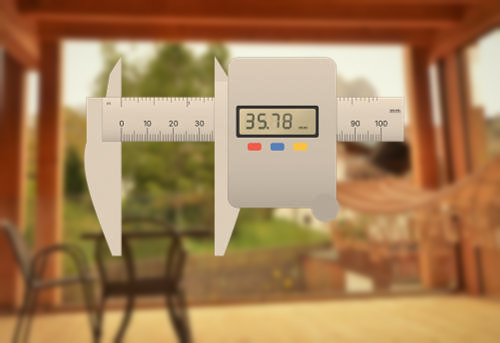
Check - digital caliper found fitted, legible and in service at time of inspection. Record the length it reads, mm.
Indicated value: 35.78 mm
